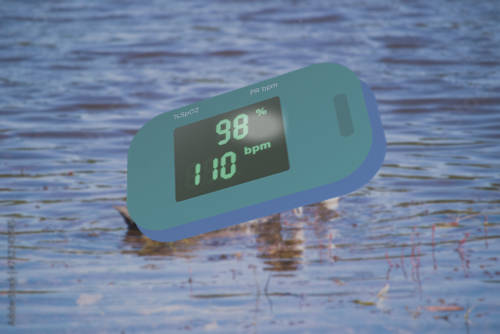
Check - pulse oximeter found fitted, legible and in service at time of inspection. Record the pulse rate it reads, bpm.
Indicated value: 110 bpm
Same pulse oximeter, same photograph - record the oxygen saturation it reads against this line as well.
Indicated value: 98 %
